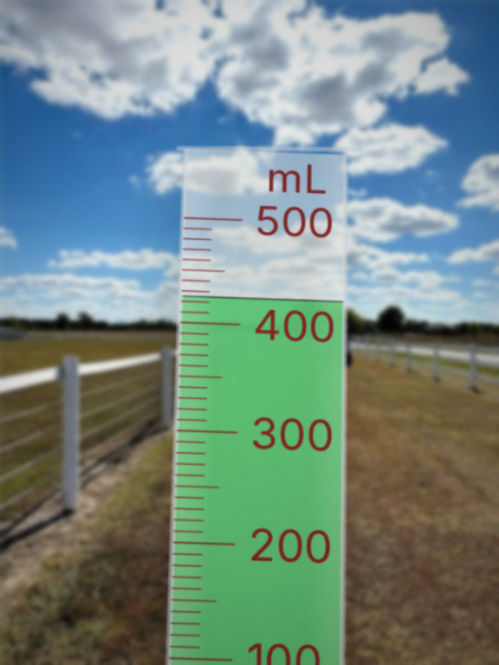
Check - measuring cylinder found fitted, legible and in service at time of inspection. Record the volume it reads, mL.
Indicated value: 425 mL
